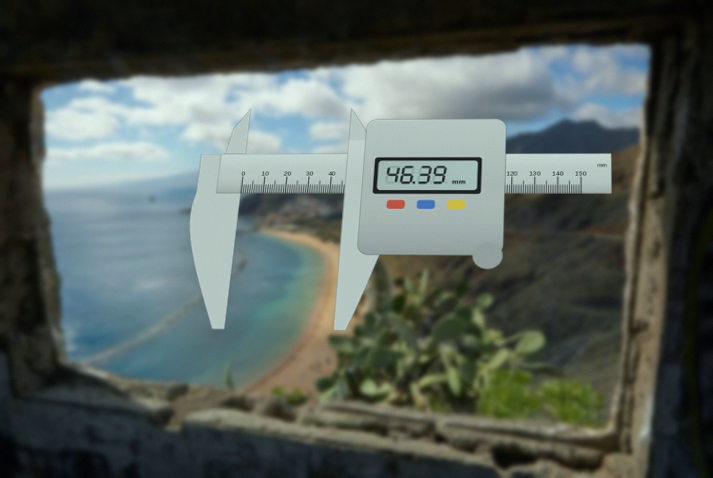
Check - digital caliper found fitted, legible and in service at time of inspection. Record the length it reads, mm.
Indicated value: 46.39 mm
